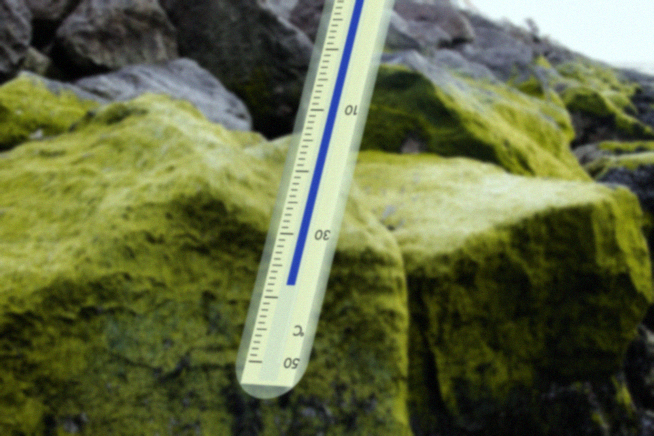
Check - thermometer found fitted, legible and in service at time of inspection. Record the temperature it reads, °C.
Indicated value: 38 °C
